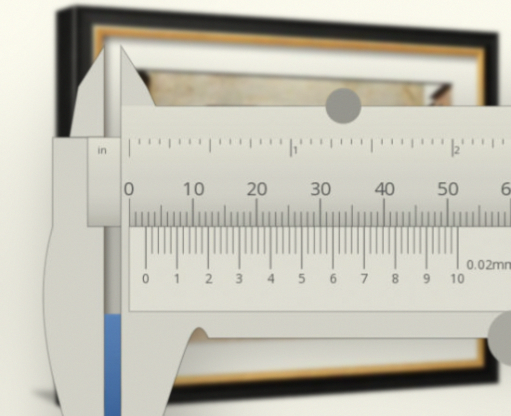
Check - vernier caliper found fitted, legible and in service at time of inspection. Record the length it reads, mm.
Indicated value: 2.6 mm
